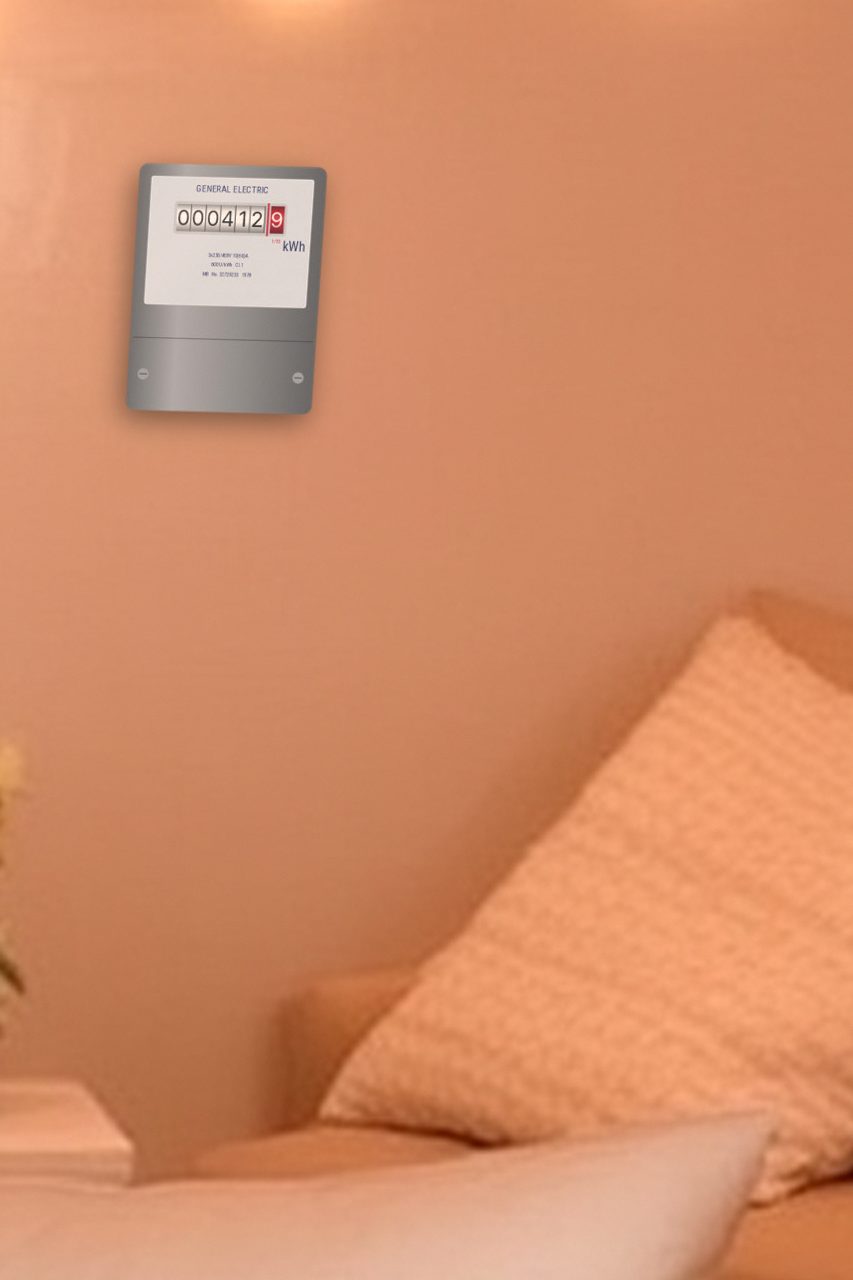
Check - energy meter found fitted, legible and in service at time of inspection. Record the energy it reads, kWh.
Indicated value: 412.9 kWh
